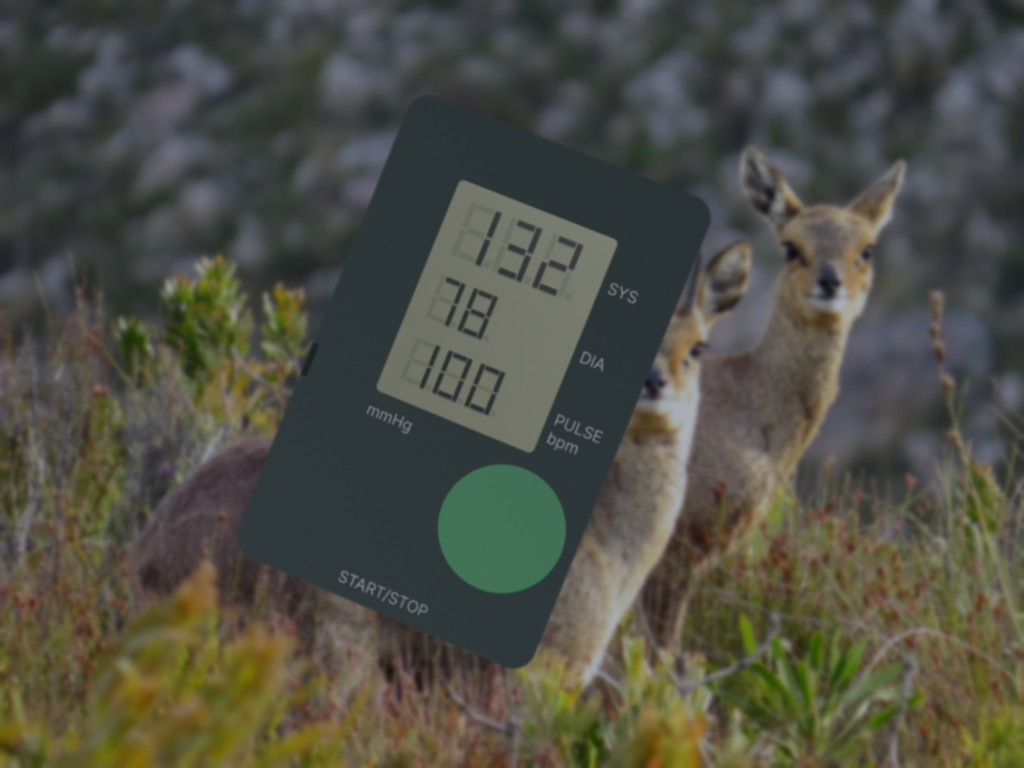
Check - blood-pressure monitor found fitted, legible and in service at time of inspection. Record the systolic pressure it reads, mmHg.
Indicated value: 132 mmHg
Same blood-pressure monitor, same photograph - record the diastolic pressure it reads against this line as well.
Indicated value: 78 mmHg
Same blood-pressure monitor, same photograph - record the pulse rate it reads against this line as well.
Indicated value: 100 bpm
